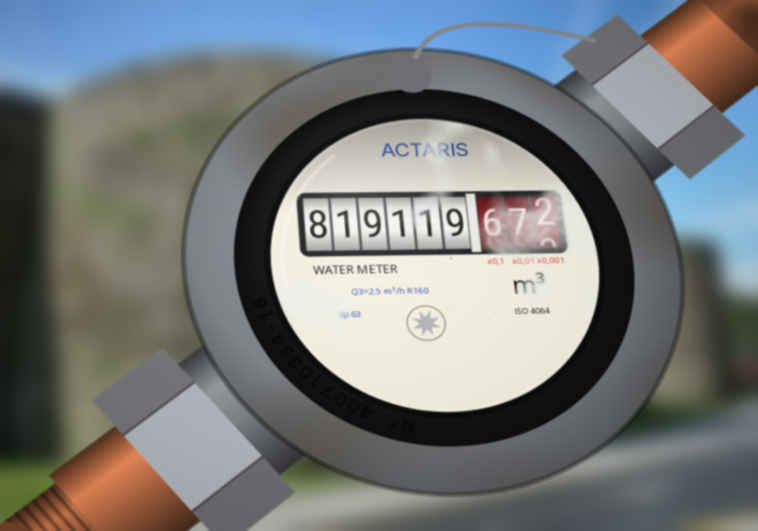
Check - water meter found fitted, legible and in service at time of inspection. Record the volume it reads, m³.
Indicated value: 819119.672 m³
